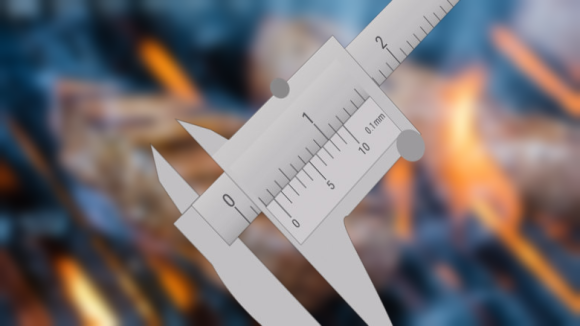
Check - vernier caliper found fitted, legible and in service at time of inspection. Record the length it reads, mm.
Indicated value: 2.9 mm
